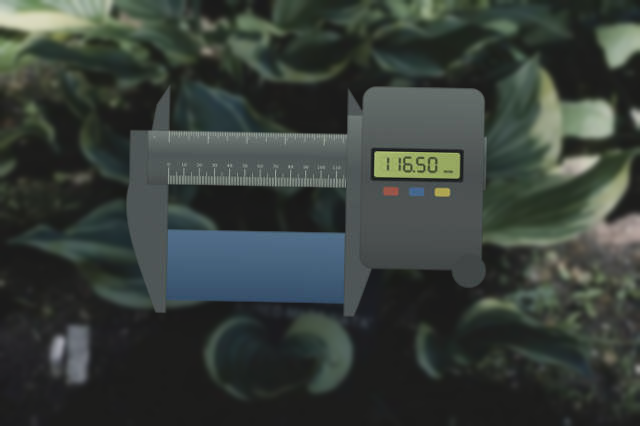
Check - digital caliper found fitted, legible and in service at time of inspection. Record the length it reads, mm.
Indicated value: 116.50 mm
